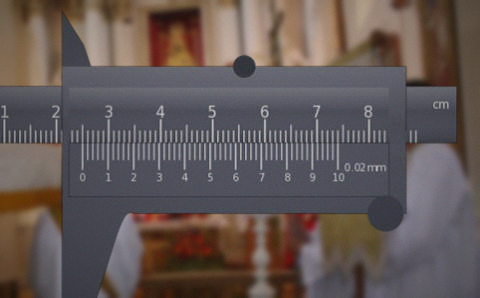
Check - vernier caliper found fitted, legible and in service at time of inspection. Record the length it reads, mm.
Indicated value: 25.0 mm
